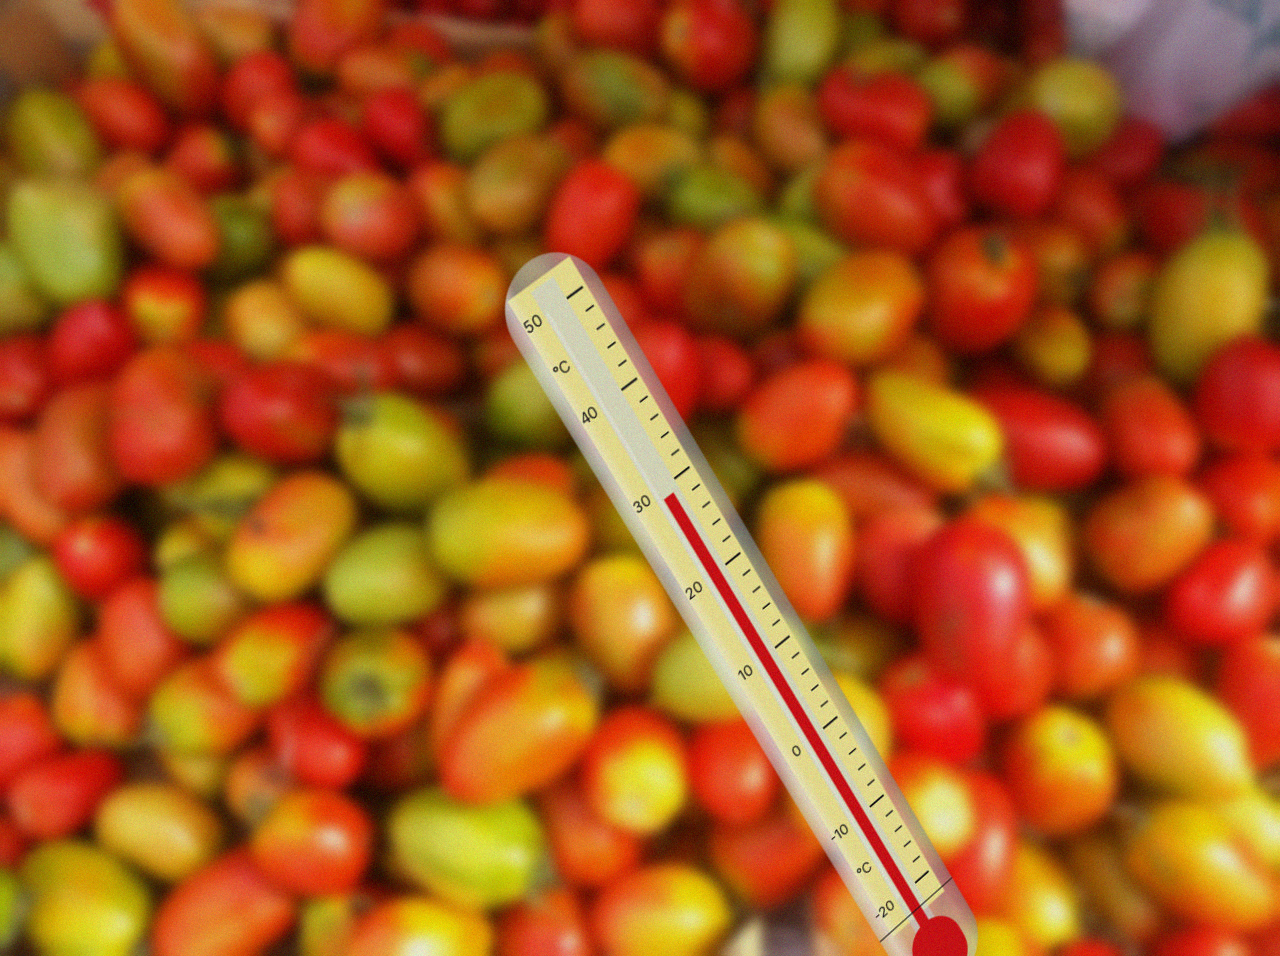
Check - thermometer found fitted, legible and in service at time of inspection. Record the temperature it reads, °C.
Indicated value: 29 °C
